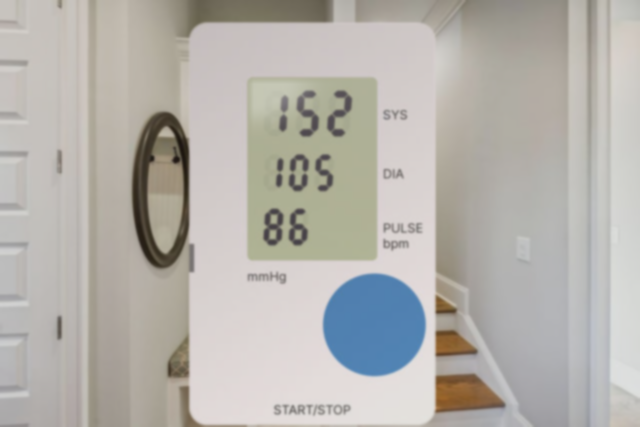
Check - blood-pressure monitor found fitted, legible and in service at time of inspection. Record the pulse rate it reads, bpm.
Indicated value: 86 bpm
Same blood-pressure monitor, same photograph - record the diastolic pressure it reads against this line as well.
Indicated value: 105 mmHg
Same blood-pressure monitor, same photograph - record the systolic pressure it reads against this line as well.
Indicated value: 152 mmHg
